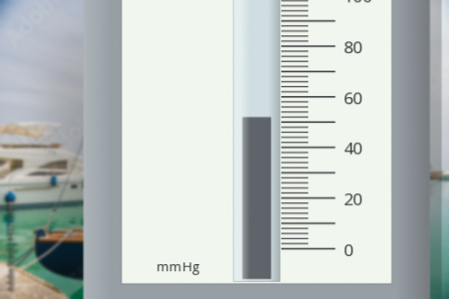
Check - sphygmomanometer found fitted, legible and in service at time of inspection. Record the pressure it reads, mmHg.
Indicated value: 52 mmHg
